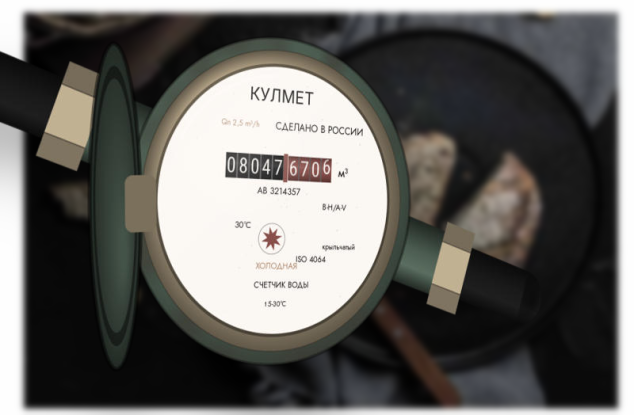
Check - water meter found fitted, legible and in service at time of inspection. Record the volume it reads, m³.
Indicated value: 8047.6706 m³
